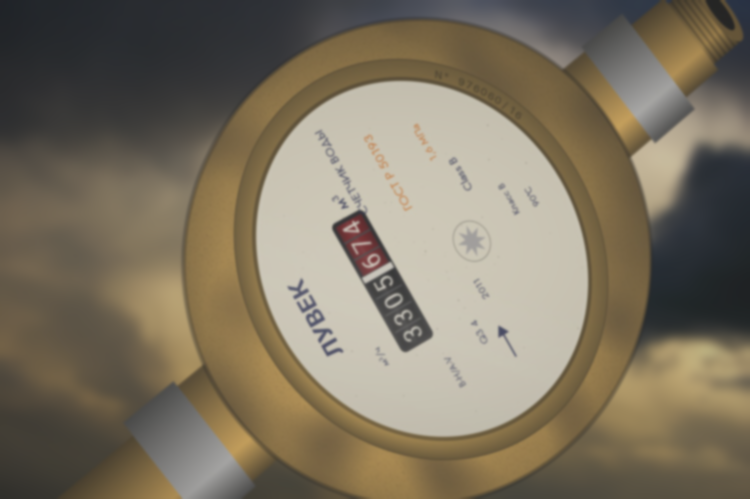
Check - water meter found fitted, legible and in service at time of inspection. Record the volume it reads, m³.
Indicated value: 3305.674 m³
